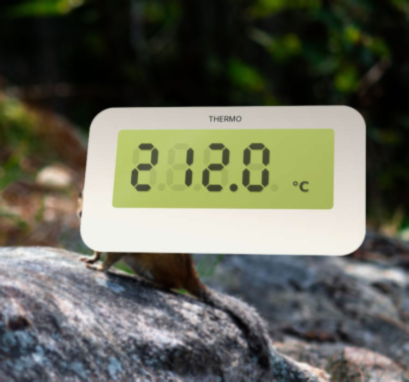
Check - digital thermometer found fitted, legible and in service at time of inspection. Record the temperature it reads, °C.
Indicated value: 212.0 °C
